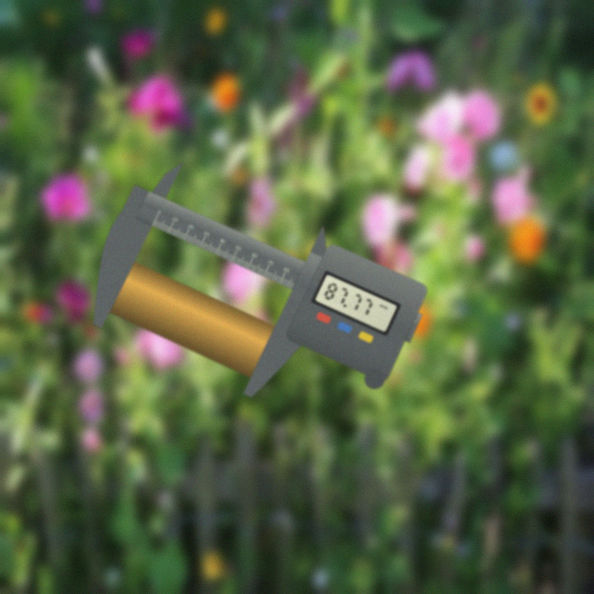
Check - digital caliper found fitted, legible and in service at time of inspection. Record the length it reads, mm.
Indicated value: 87.77 mm
